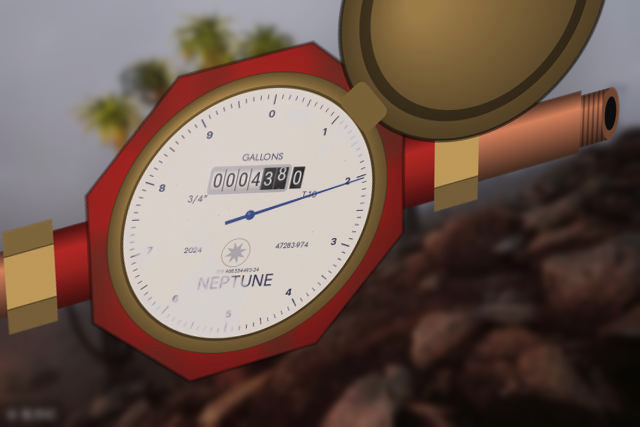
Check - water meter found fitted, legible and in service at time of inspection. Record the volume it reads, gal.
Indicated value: 4382.0 gal
